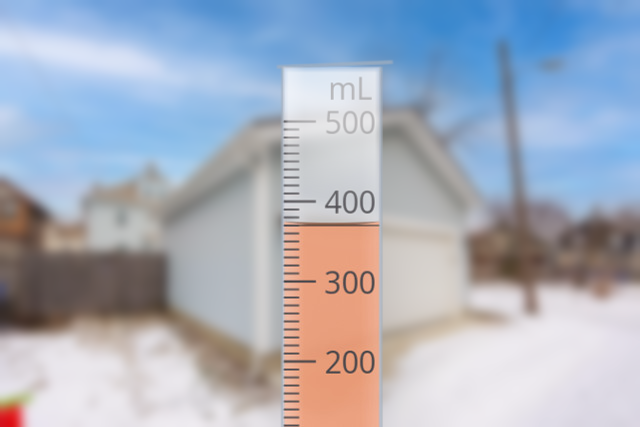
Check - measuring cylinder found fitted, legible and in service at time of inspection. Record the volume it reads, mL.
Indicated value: 370 mL
